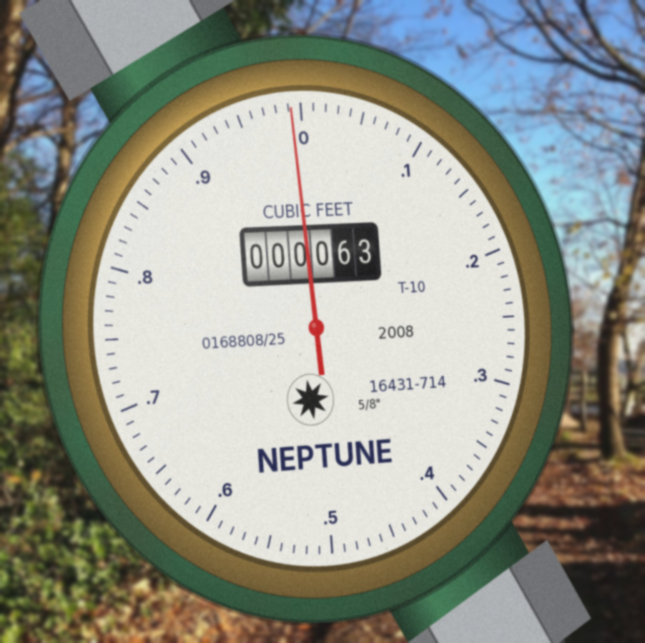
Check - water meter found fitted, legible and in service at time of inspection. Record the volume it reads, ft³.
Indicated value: 62.99 ft³
